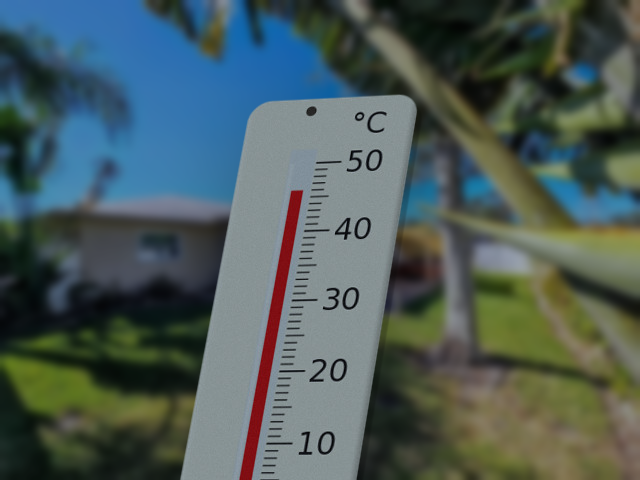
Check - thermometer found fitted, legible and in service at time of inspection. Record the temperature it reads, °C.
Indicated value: 46 °C
